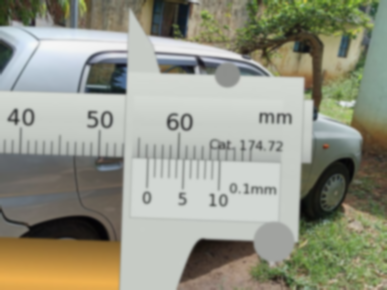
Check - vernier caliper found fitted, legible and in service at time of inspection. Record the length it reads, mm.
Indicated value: 56.2 mm
